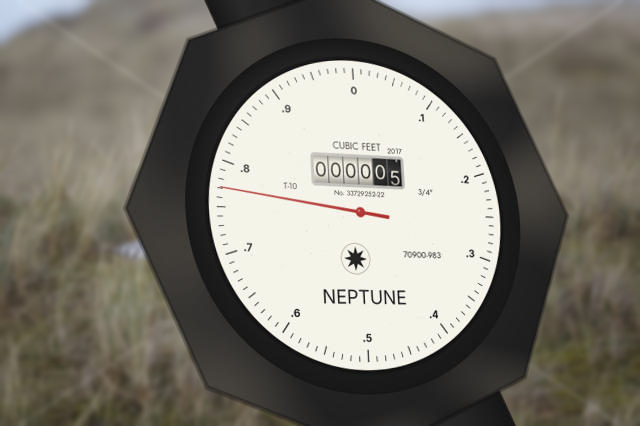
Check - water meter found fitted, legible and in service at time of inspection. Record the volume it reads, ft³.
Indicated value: 4.77 ft³
